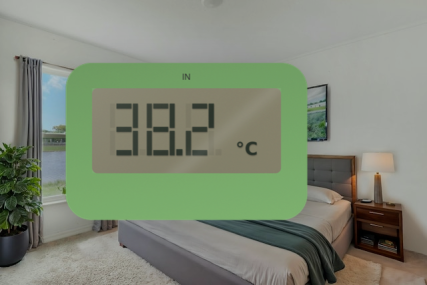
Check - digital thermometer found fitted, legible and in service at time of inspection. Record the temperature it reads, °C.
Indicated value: 38.2 °C
